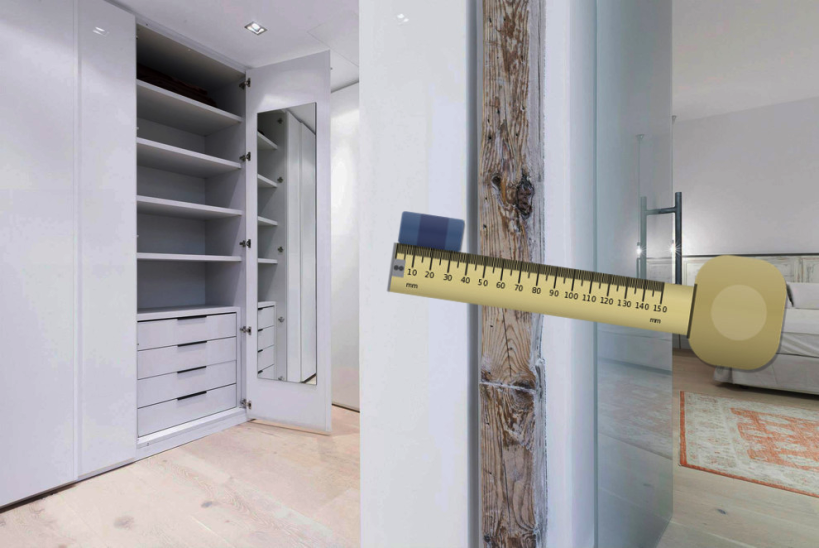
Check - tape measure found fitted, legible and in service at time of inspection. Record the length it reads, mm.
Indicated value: 35 mm
